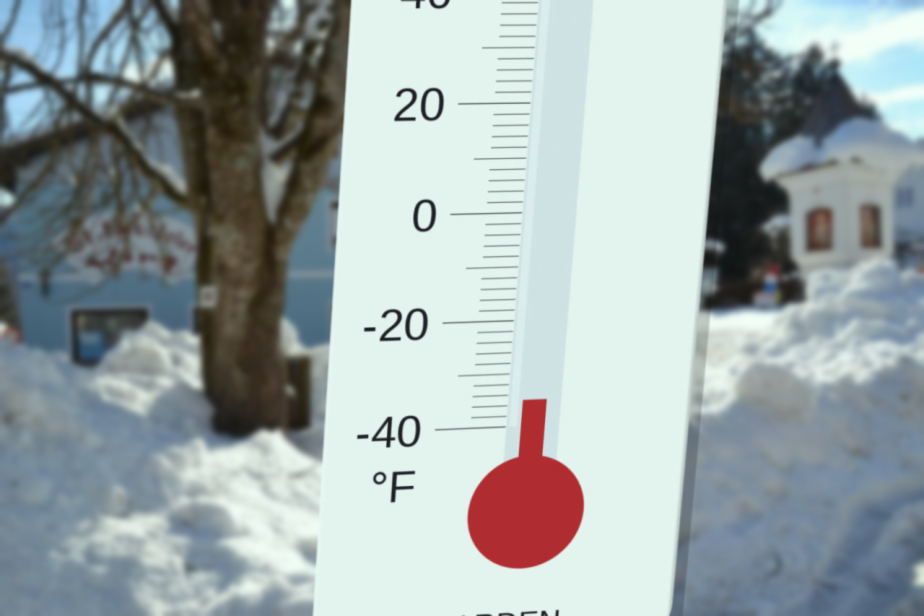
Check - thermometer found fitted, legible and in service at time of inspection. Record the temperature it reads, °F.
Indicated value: -35 °F
